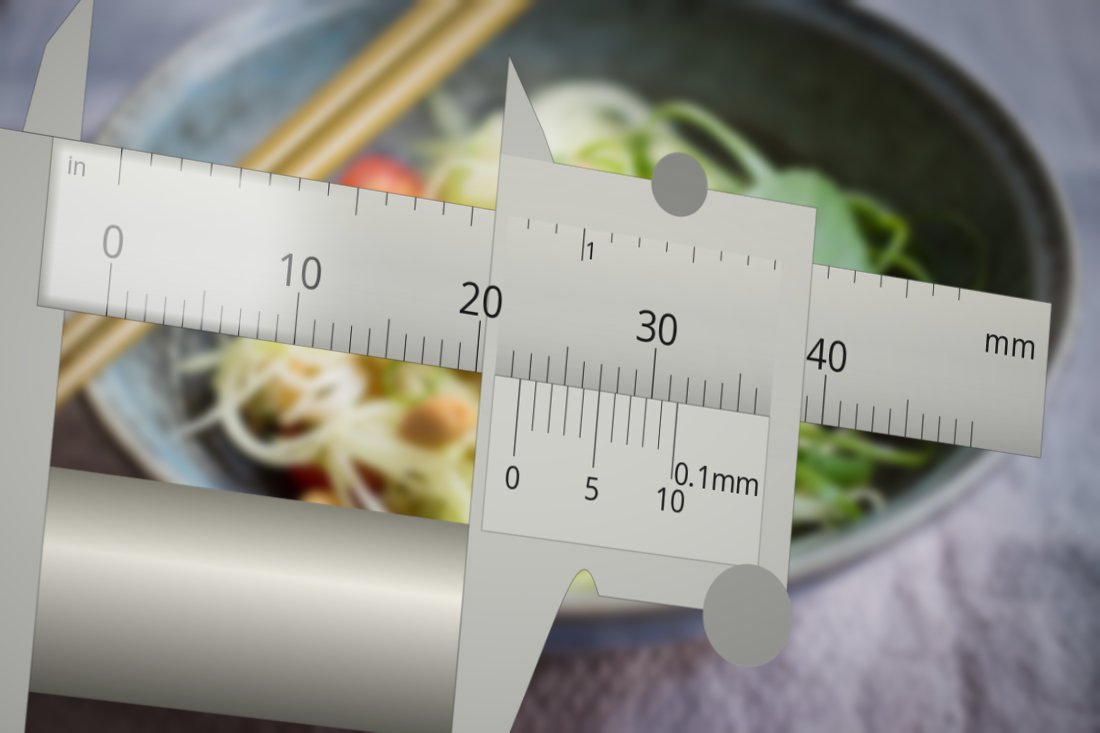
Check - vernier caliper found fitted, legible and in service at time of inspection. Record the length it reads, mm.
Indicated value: 22.5 mm
